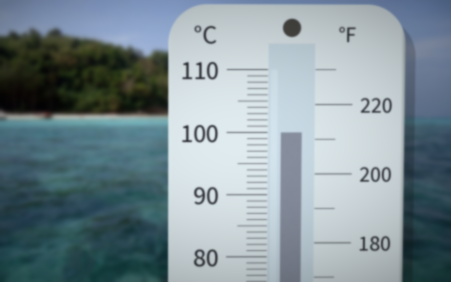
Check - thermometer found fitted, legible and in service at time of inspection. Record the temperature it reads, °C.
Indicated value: 100 °C
